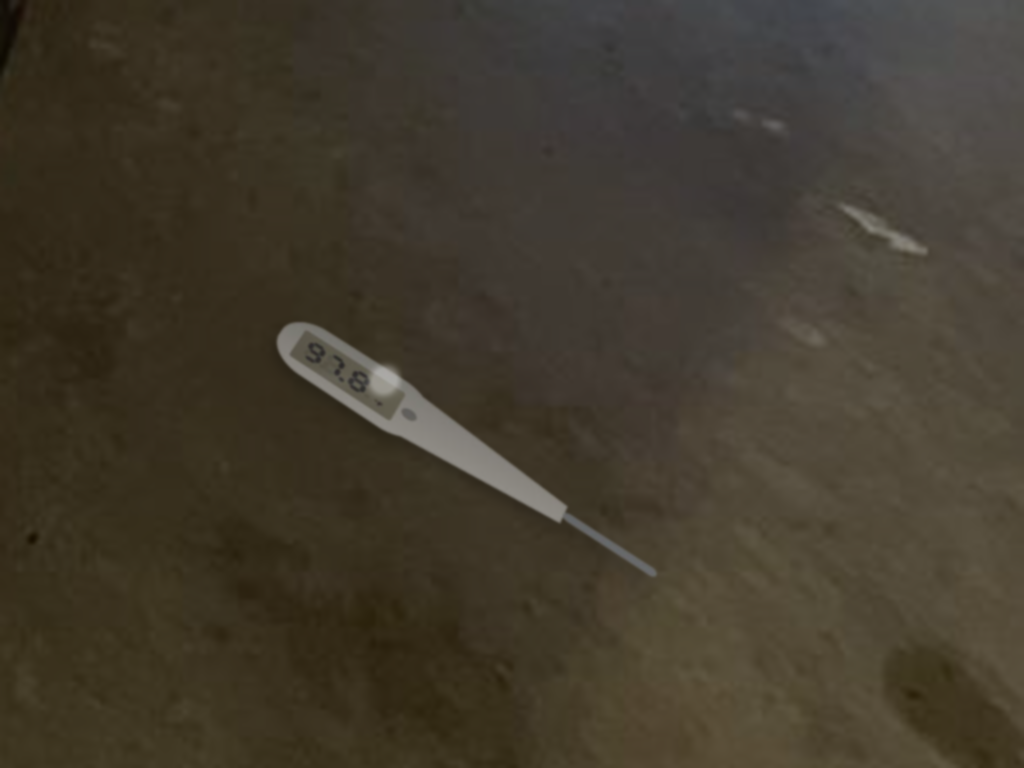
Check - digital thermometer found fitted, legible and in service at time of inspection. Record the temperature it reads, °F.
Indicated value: 97.8 °F
